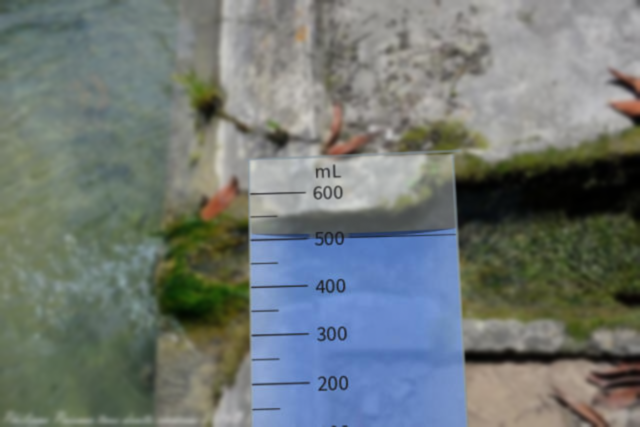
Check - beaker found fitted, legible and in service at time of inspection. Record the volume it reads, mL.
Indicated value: 500 mL
